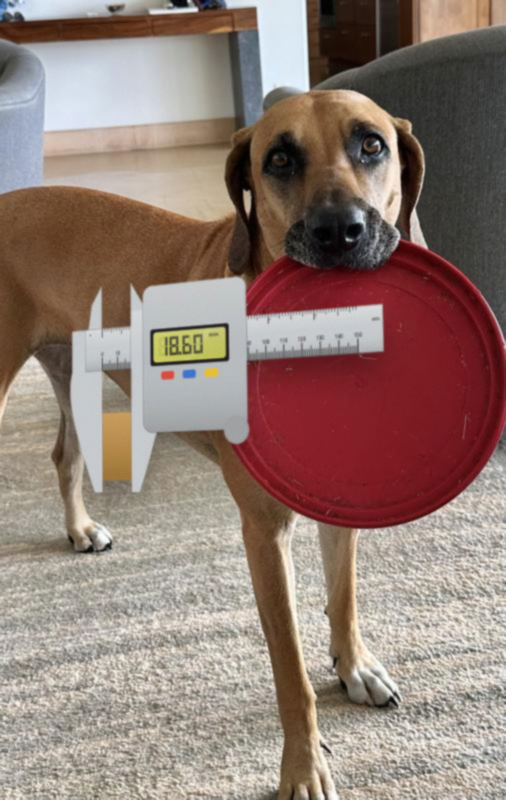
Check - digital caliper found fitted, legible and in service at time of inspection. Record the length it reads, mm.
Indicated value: 18.60 mm
